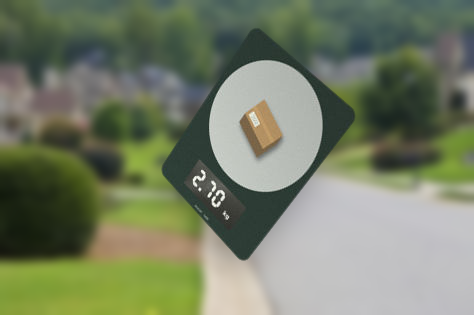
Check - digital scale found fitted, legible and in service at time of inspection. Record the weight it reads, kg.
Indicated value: 2.70 kg
